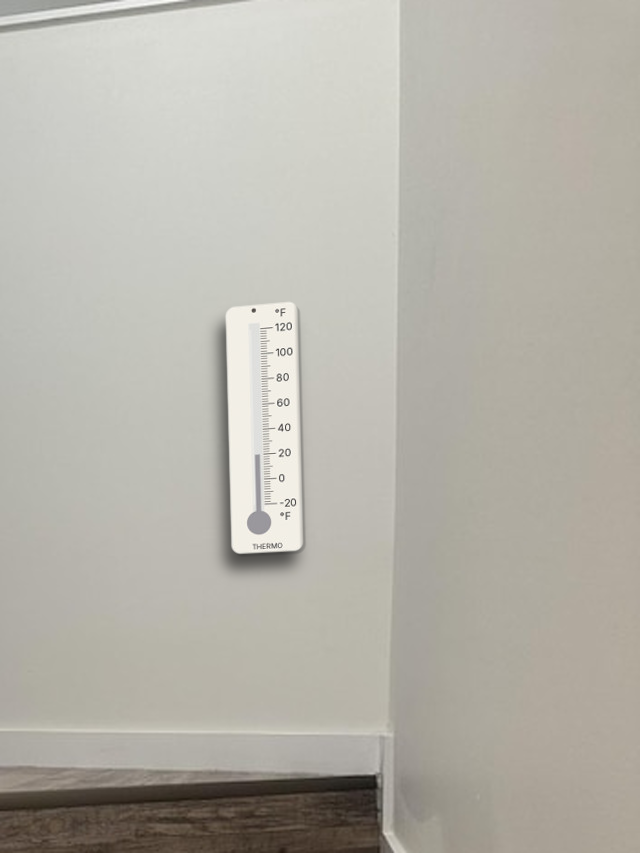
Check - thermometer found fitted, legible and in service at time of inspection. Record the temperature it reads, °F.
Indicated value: 20 °F
